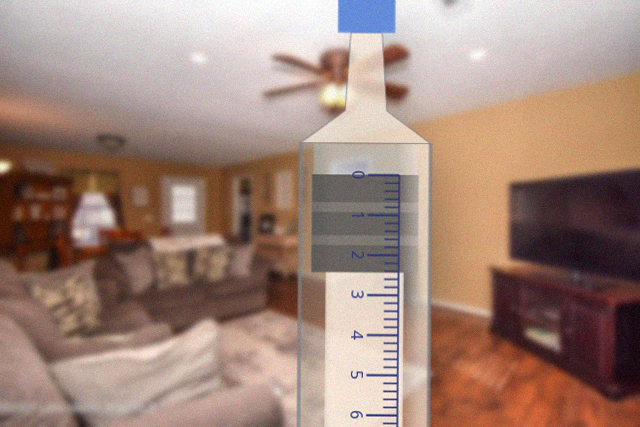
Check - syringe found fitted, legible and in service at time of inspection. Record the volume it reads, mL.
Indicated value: 0 mL
